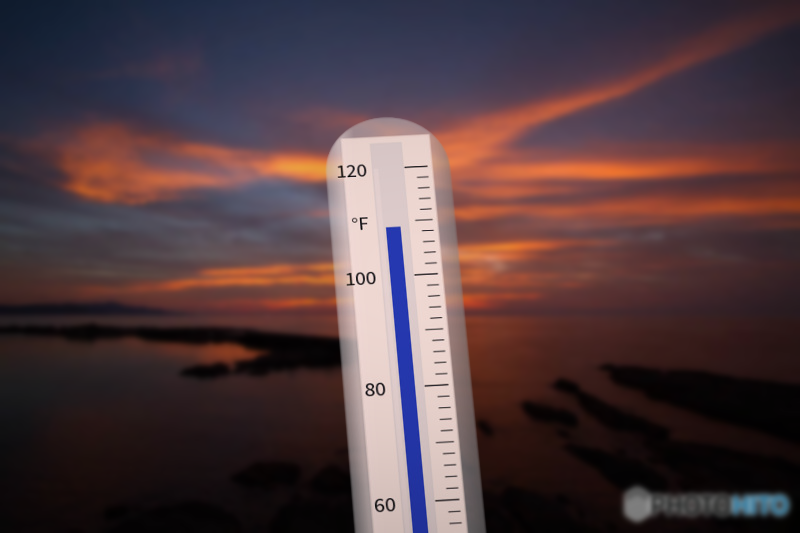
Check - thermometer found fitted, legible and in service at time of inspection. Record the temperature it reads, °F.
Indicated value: 109 °F
